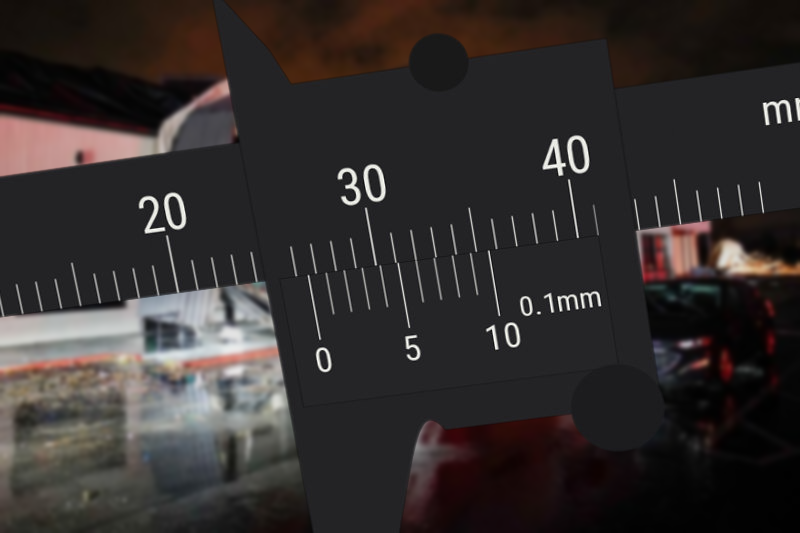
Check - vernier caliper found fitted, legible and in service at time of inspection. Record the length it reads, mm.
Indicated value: 26.6 mm
